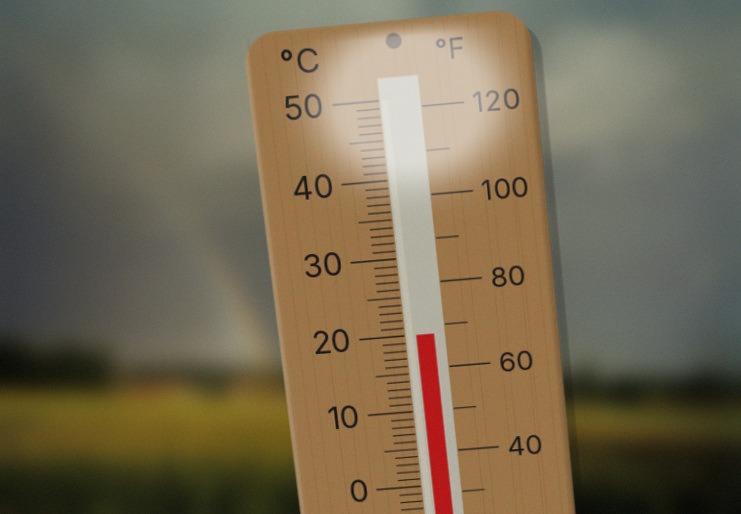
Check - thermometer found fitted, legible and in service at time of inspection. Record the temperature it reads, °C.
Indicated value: 20 °C
